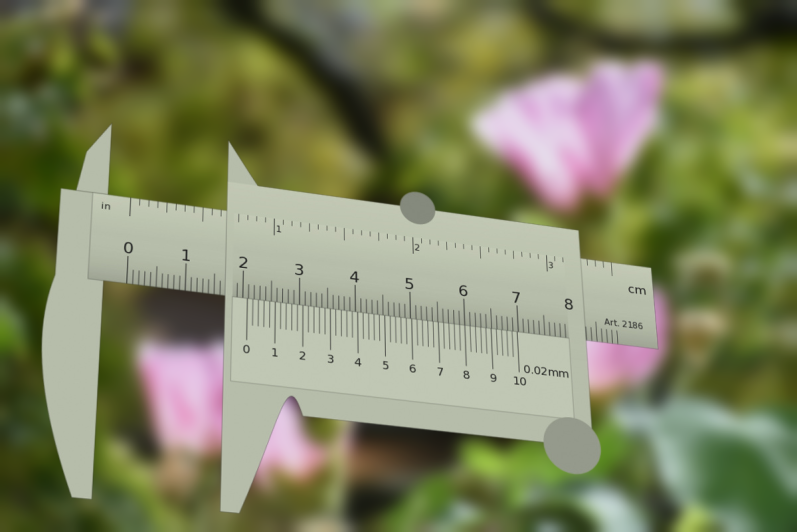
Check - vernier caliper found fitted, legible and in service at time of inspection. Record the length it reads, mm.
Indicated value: 20.8 mm
